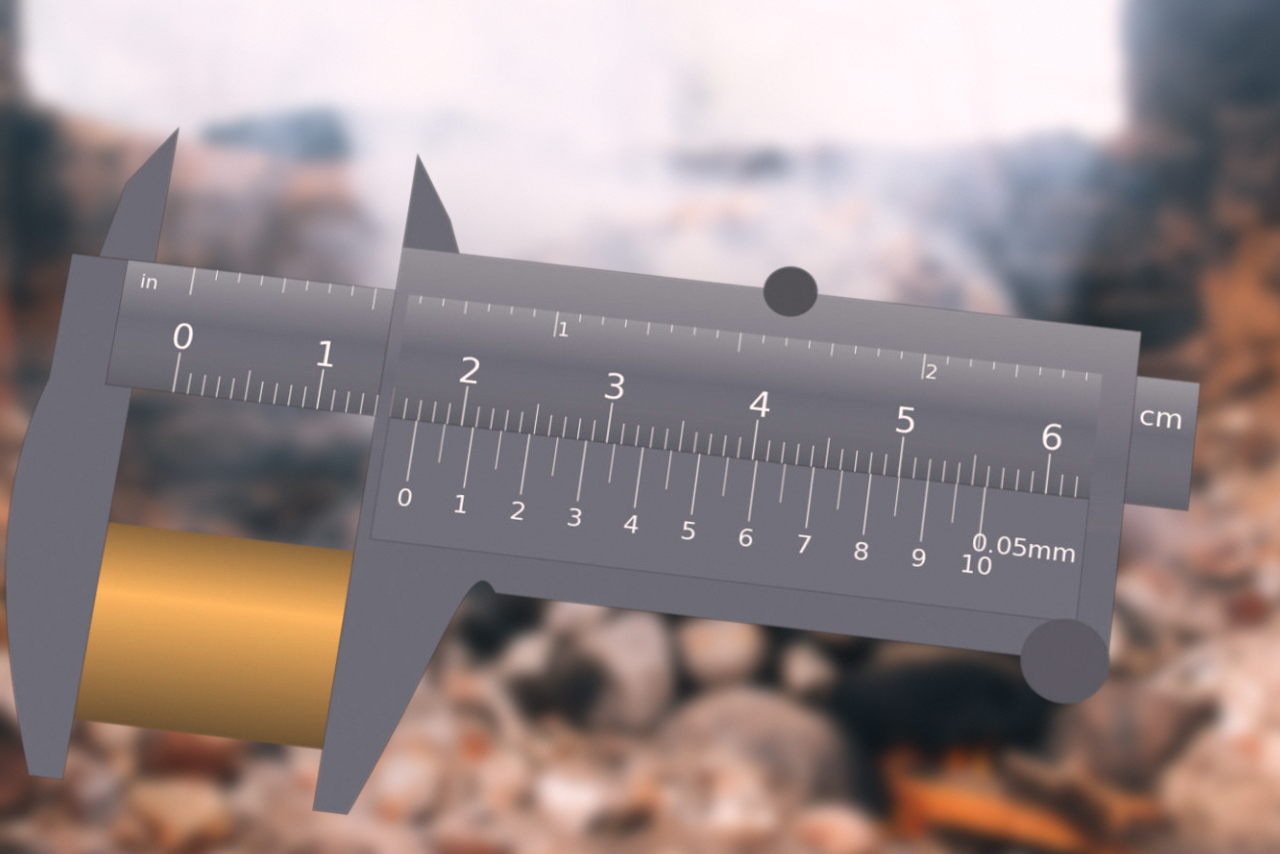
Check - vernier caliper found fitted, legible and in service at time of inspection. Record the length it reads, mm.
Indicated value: 16.9 mm
